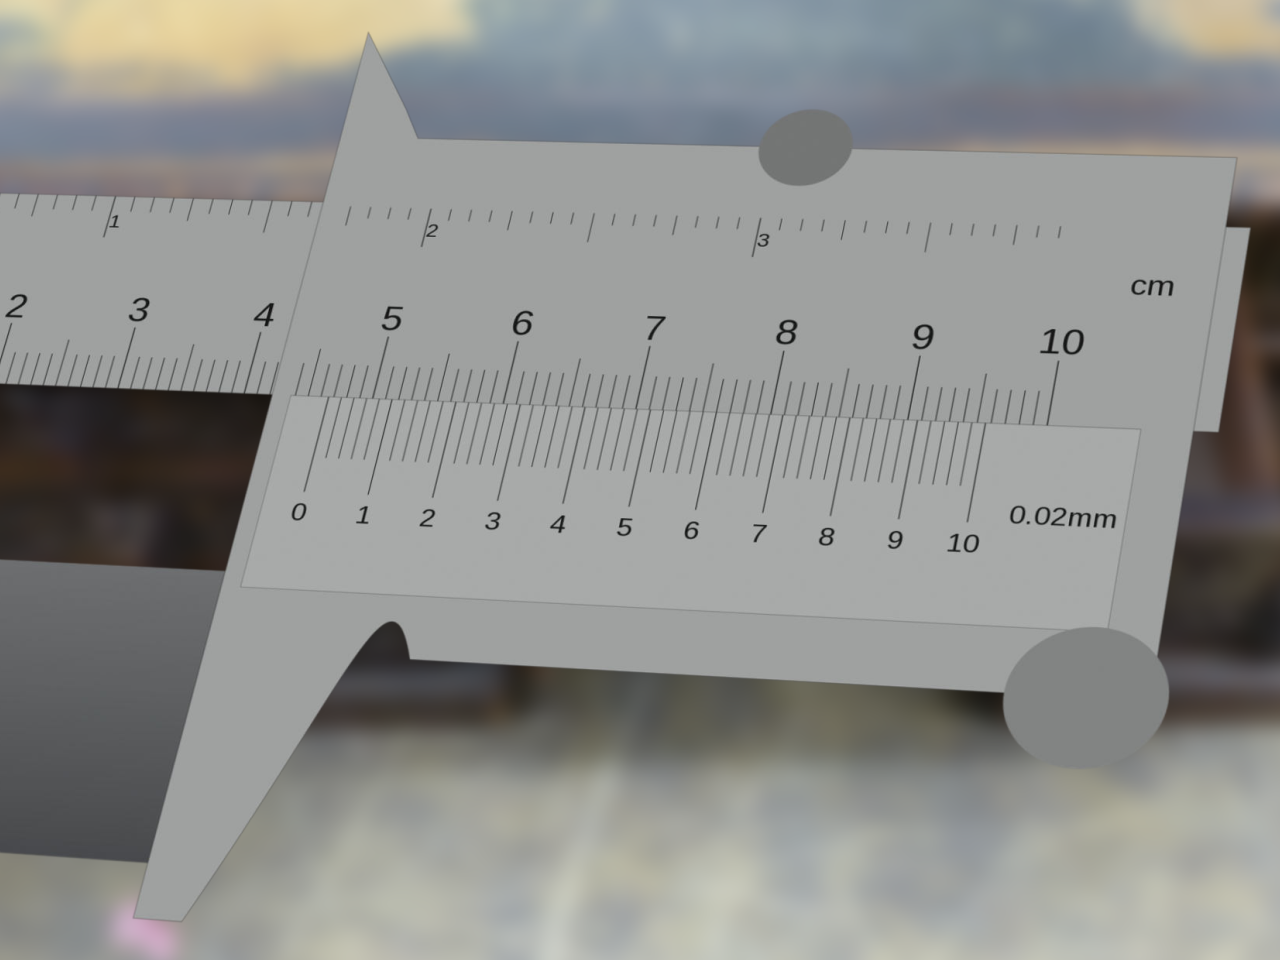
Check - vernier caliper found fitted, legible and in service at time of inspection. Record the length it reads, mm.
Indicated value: 46.6 mm
